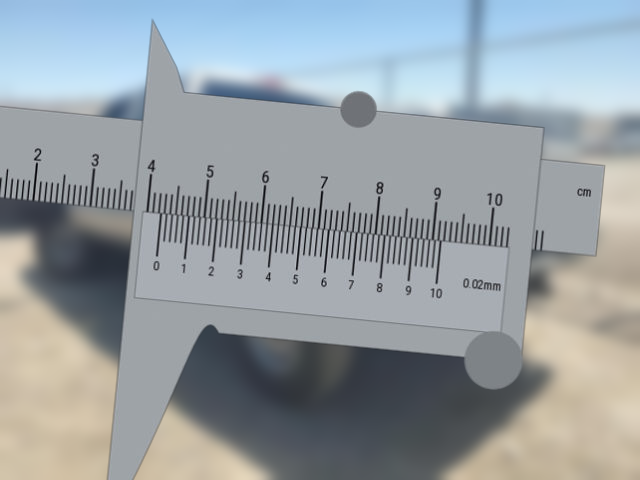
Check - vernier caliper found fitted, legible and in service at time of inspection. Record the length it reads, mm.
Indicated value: 42.4 mm
